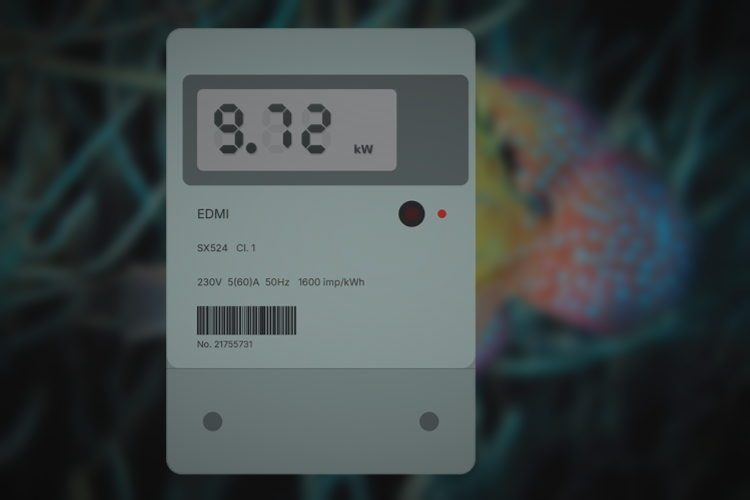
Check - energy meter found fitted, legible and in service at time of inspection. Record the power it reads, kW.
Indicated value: 9.72 kW
